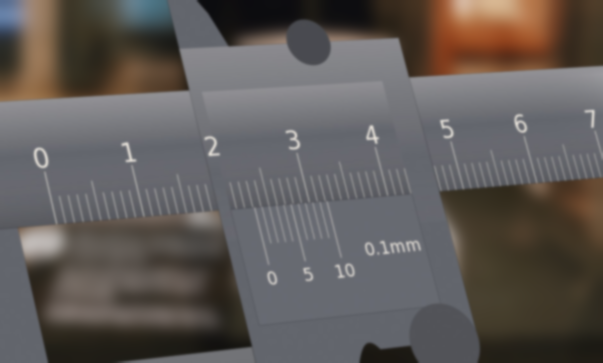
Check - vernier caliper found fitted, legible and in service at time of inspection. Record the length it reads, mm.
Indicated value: 23.2 mm
